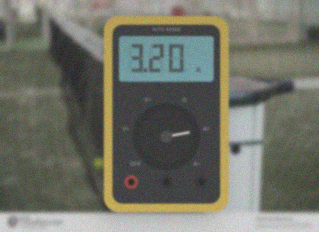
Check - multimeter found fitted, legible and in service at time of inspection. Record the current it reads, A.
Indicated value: 3.20 A
